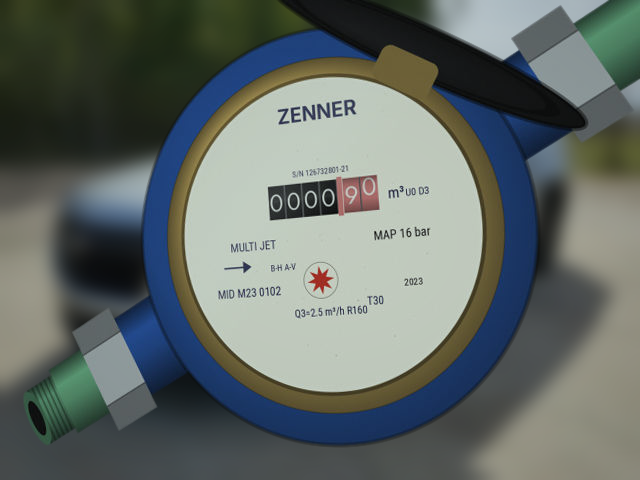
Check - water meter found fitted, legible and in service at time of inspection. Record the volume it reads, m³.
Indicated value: 0.90 m³
